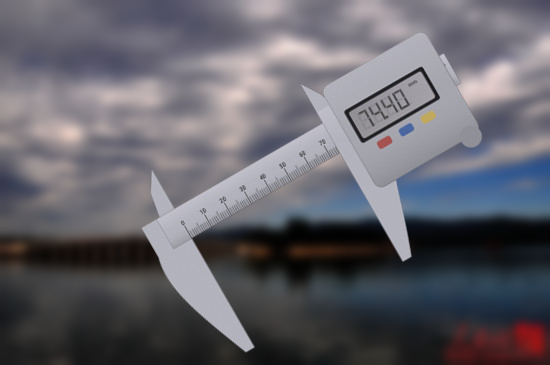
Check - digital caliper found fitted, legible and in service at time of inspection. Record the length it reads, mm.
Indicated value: 74.40 mm
